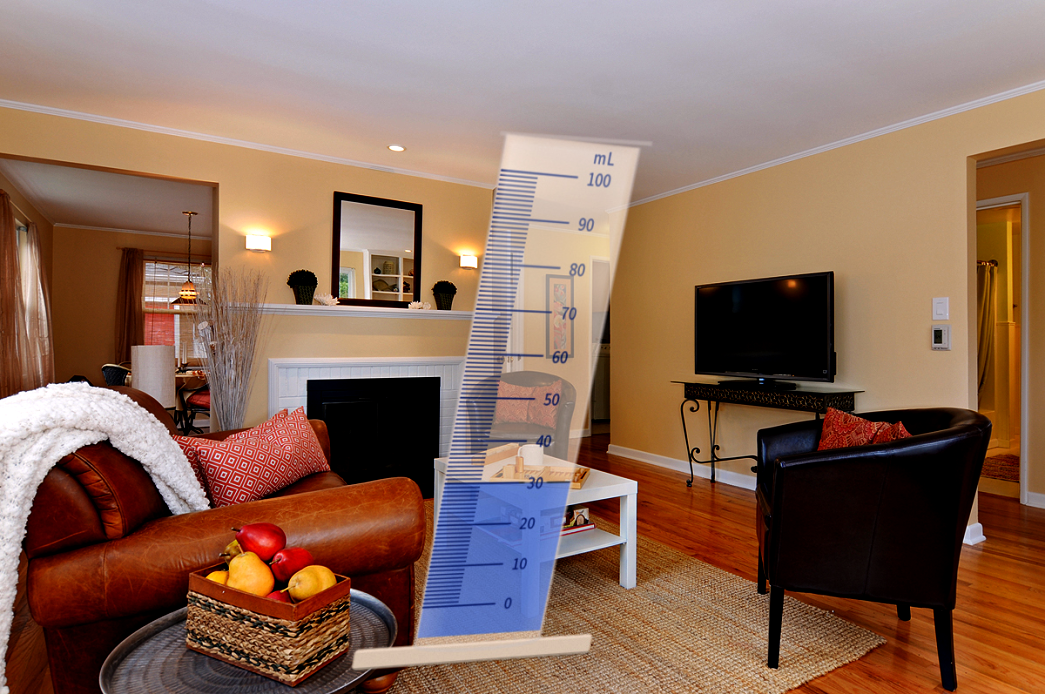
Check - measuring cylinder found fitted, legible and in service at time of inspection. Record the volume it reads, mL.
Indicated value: 30 mL
